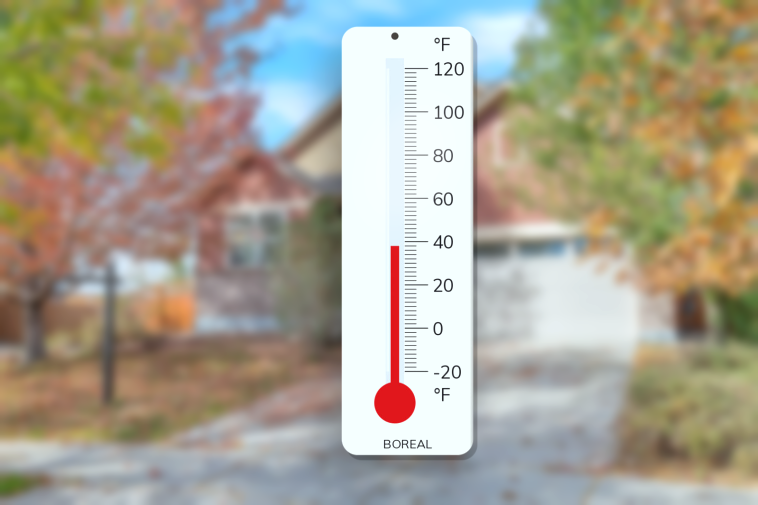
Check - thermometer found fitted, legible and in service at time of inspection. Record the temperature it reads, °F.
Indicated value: 38 °F
